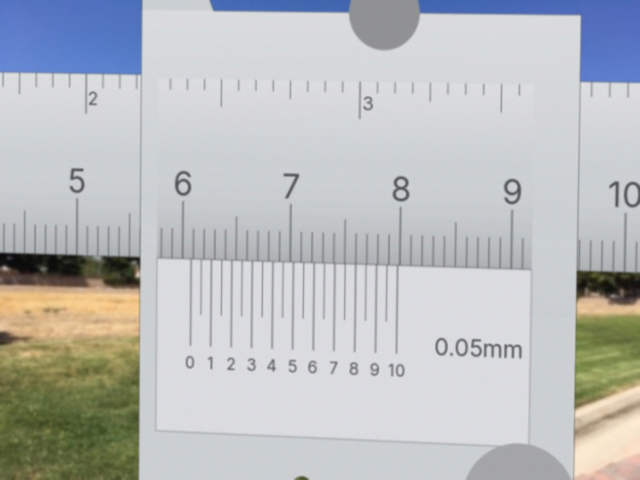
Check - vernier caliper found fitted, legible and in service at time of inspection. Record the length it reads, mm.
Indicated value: 60.8 mm
